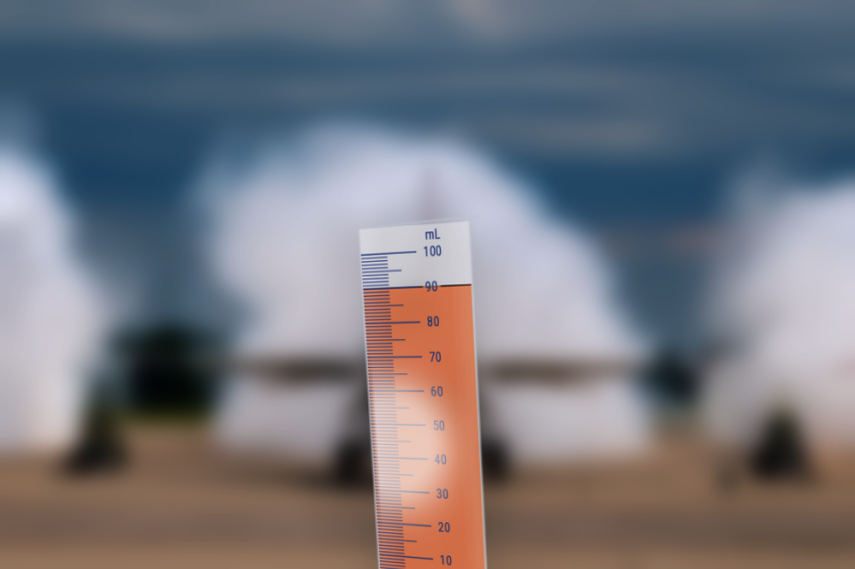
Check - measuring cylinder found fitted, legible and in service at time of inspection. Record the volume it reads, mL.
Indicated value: 90 mL
